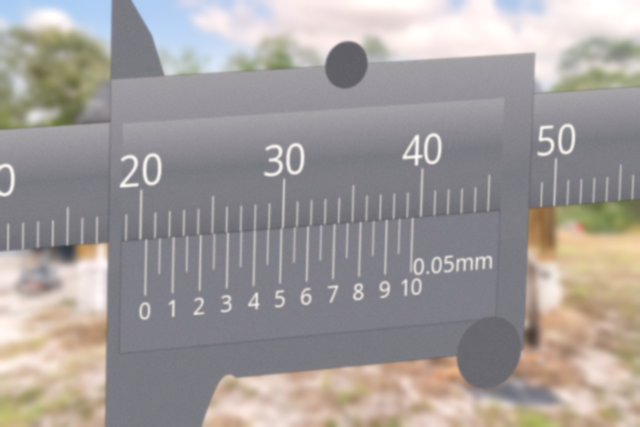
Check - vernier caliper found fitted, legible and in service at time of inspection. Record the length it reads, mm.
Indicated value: 20.4 mm
